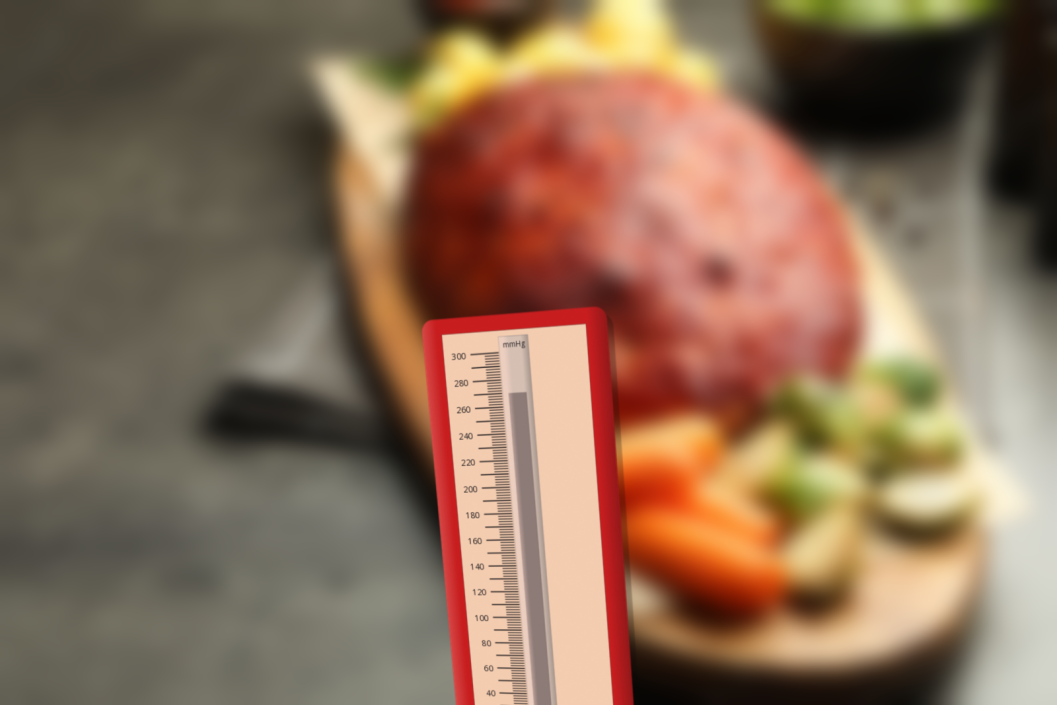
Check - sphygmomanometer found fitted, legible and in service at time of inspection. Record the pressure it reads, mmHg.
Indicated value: 270 mmHg
